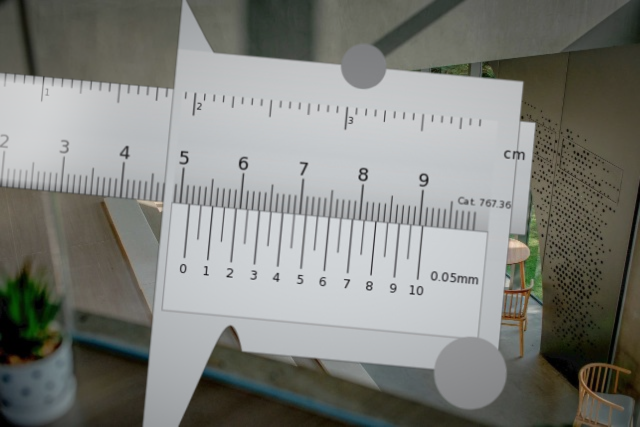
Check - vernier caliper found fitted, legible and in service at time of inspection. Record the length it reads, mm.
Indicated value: 51.5 mm
